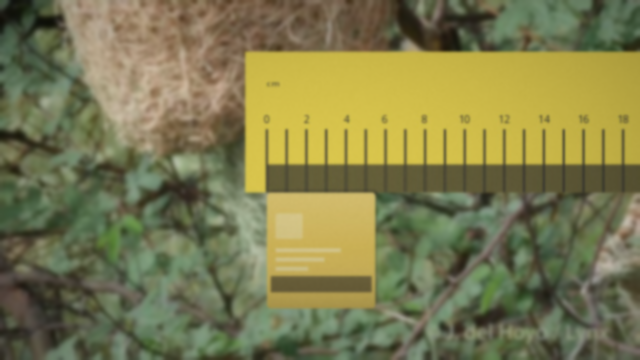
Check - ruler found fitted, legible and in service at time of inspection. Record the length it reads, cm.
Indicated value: 5.5 cm
